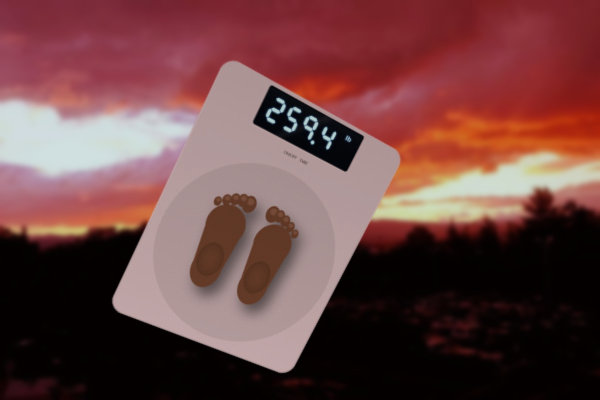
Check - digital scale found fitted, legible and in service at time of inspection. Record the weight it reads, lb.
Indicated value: 259.4 lb
